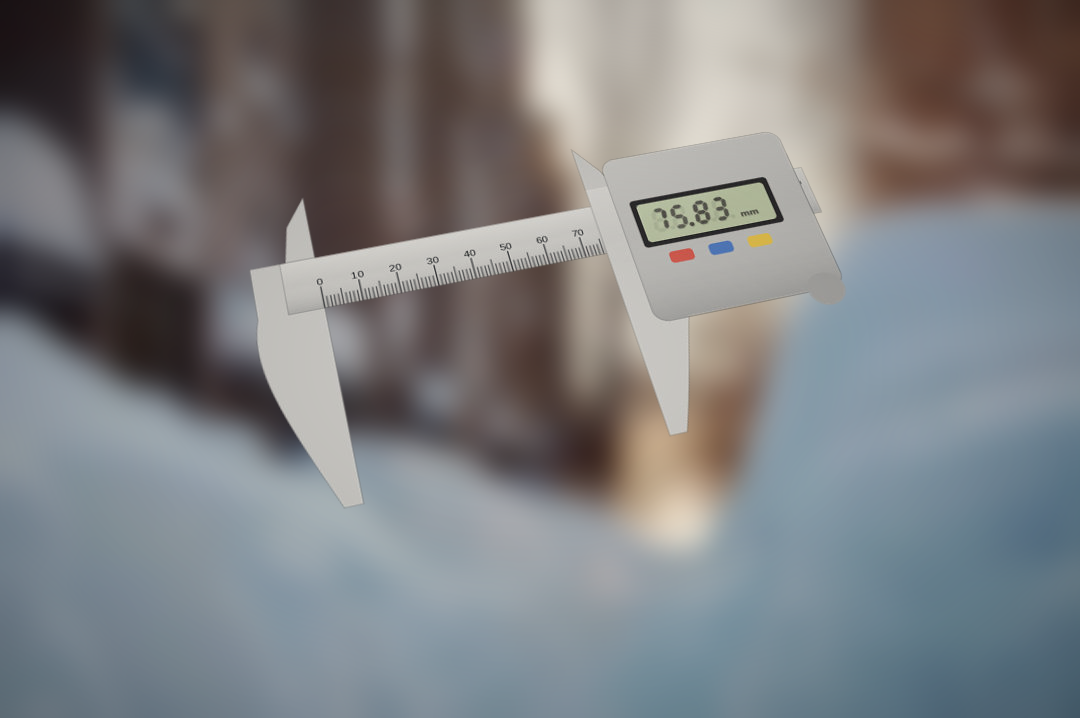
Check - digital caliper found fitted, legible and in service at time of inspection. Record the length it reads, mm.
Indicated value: 75.83 mm
